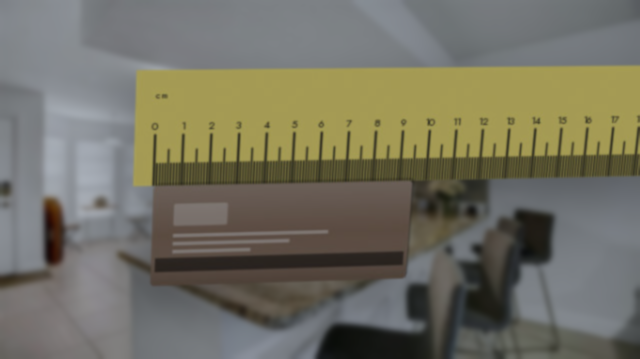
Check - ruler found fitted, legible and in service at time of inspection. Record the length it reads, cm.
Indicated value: 9.5 cm
